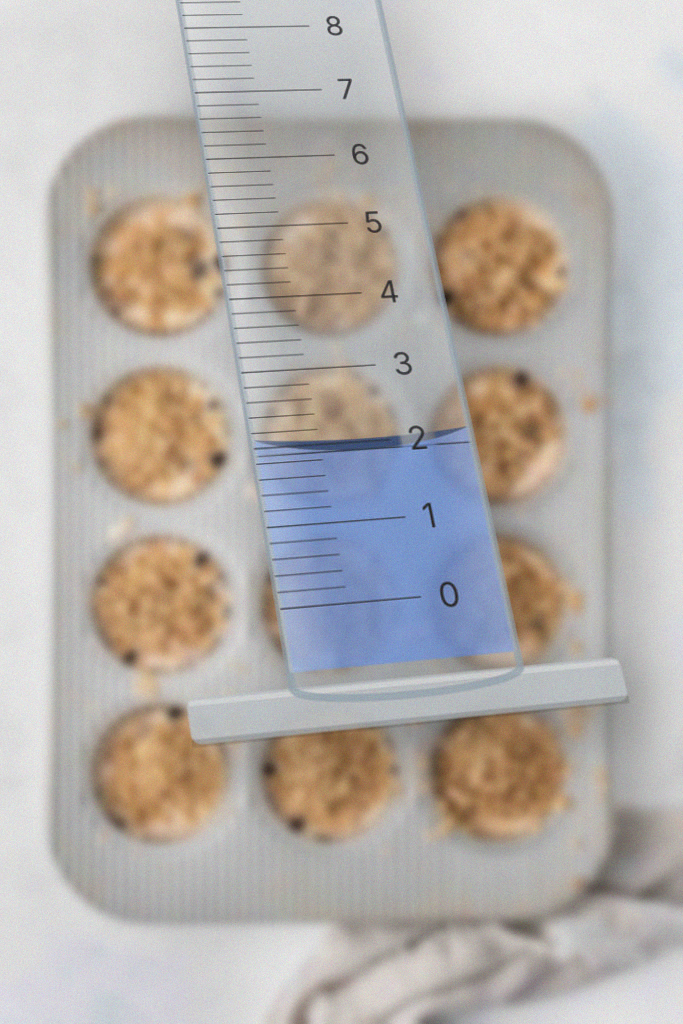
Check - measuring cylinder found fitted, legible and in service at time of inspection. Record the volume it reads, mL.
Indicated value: 1.9 mL
